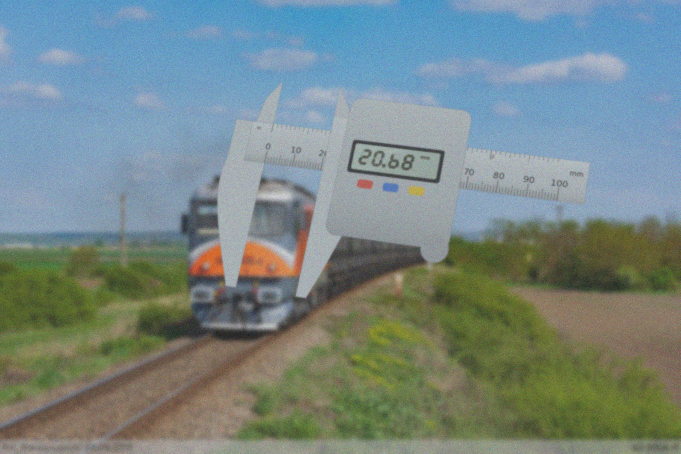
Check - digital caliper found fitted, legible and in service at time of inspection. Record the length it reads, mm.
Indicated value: 20.68 mm
